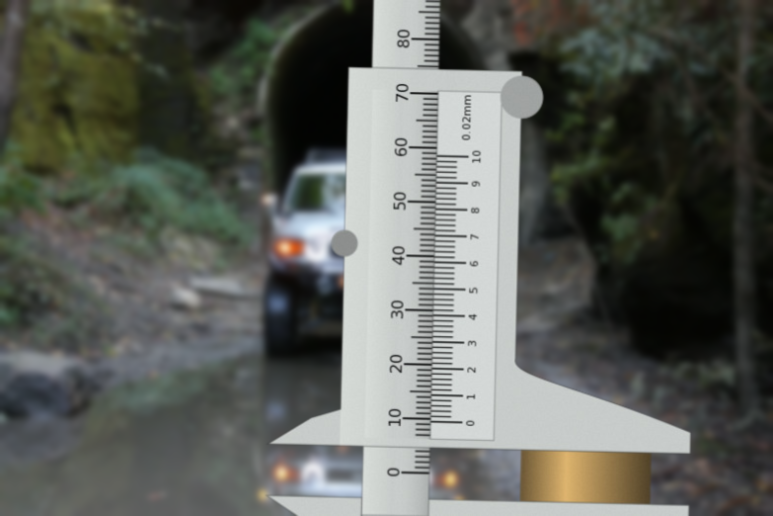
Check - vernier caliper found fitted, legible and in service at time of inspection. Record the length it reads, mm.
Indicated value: 9.5 mm
